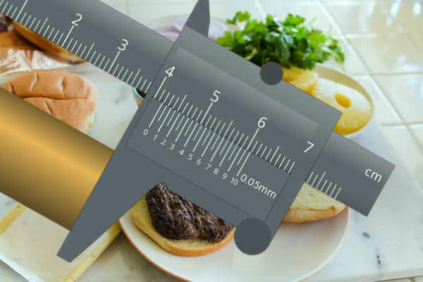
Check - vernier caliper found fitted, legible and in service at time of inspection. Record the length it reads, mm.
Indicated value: 41.8 mm
